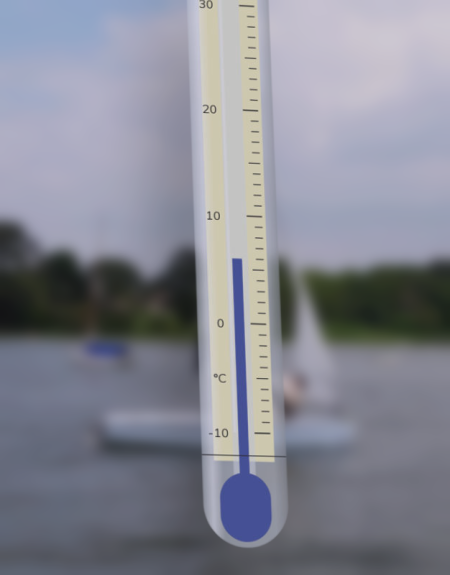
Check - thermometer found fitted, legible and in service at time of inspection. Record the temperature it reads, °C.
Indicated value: 6 °C
